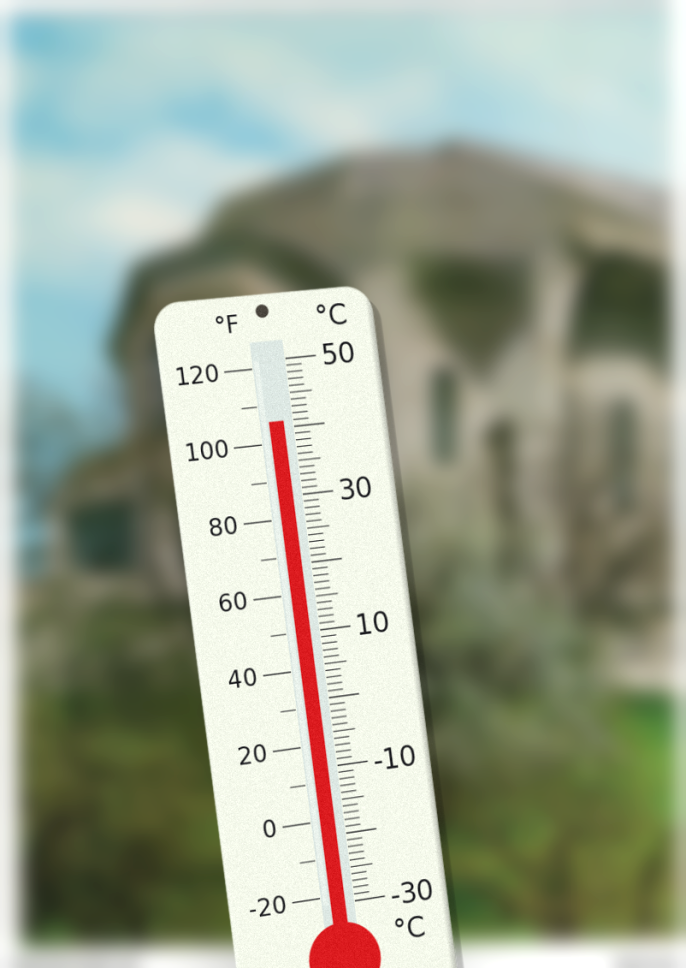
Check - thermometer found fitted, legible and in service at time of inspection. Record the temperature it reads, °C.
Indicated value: 41 °C
